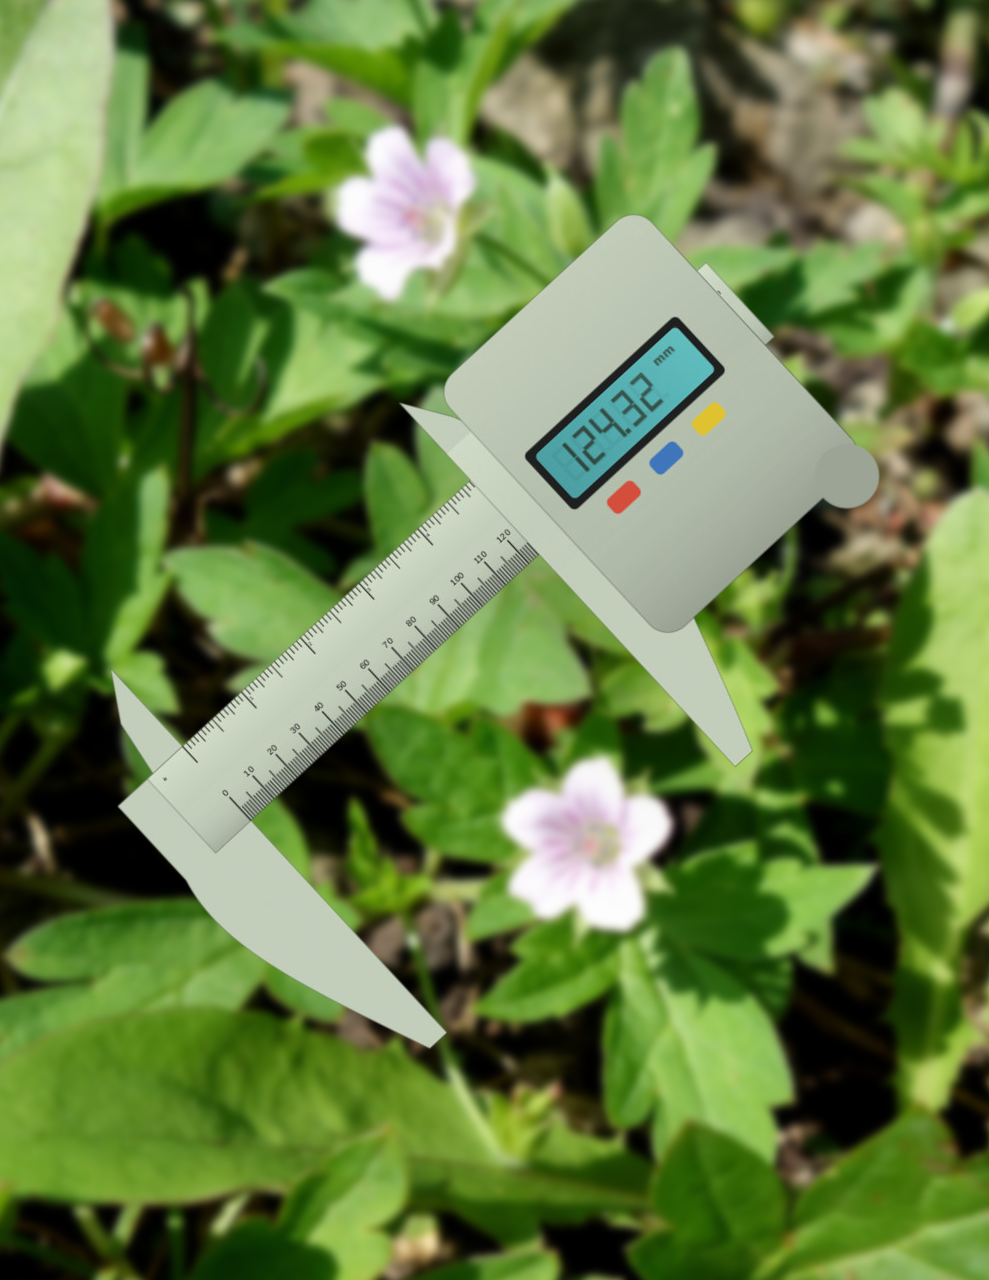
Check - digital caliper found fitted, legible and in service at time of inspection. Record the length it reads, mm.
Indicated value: 124.32 mm
